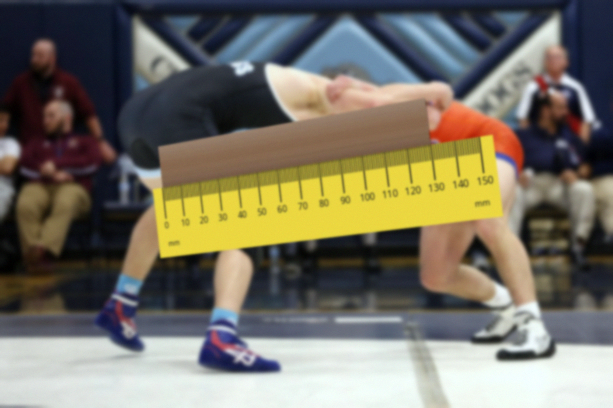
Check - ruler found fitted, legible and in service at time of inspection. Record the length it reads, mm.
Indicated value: 130 mm
